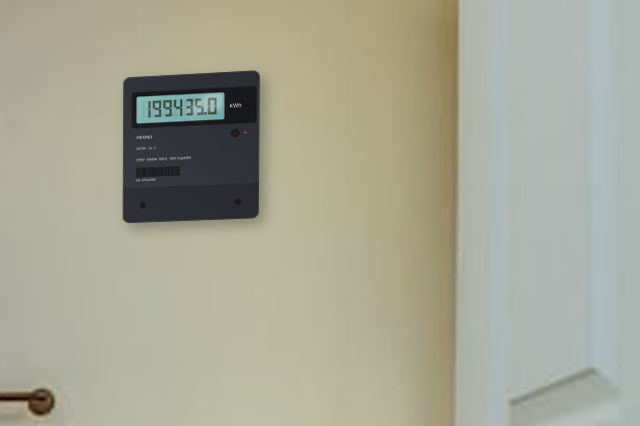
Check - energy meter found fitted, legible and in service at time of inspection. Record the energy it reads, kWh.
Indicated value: 199435.0 kWh
